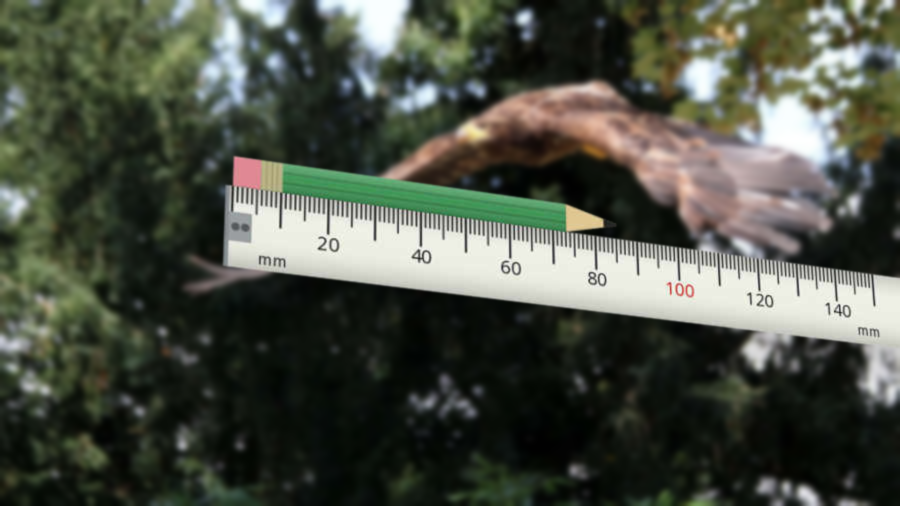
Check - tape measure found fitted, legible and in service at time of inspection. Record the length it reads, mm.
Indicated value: 85 mm
